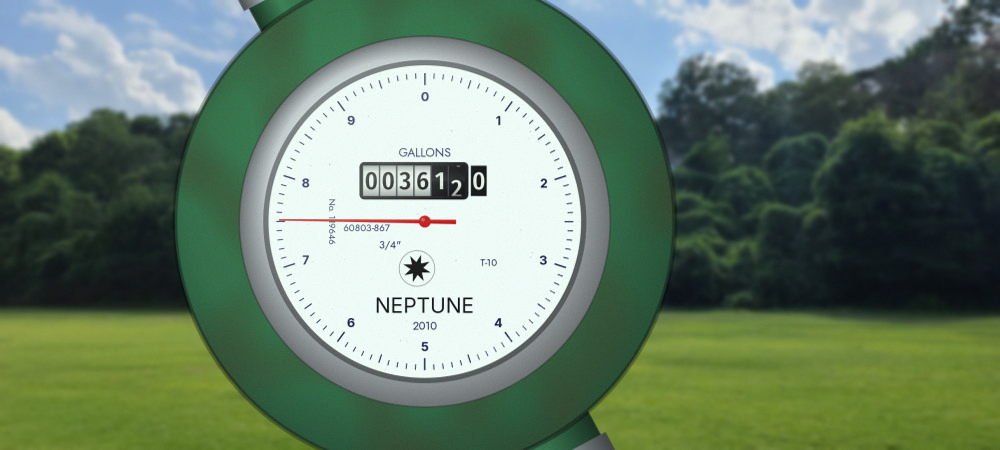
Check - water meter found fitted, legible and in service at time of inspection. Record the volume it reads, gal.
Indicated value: 36117.5 gal
